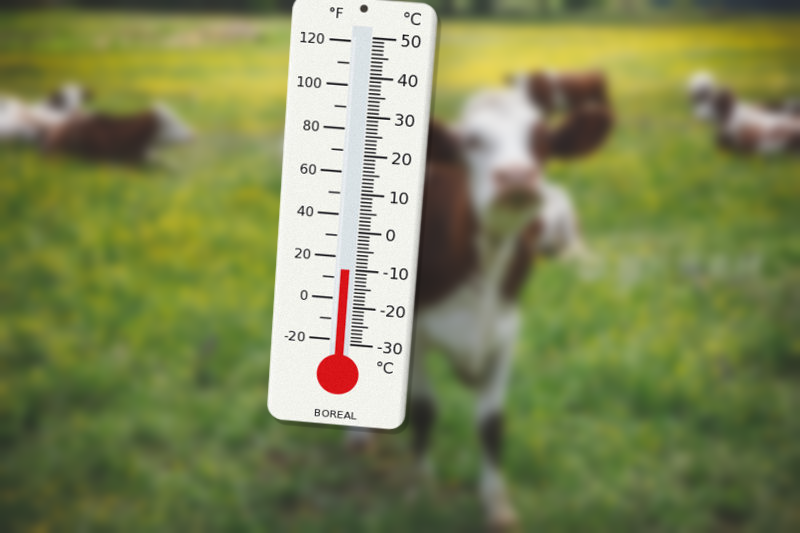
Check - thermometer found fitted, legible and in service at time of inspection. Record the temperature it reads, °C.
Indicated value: -10 °C
